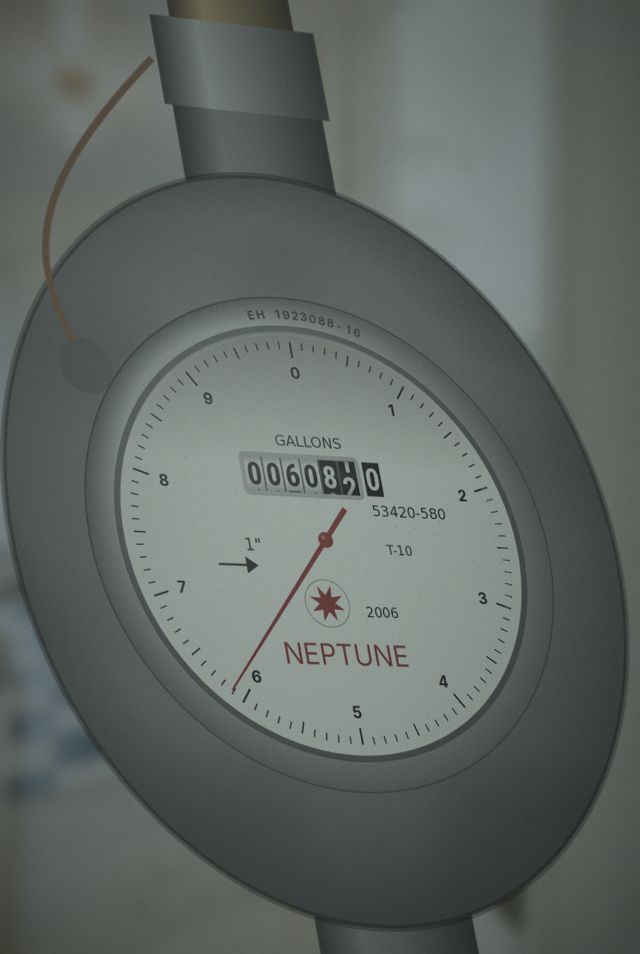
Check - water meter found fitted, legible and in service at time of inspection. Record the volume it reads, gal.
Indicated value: 60816.1 gal
